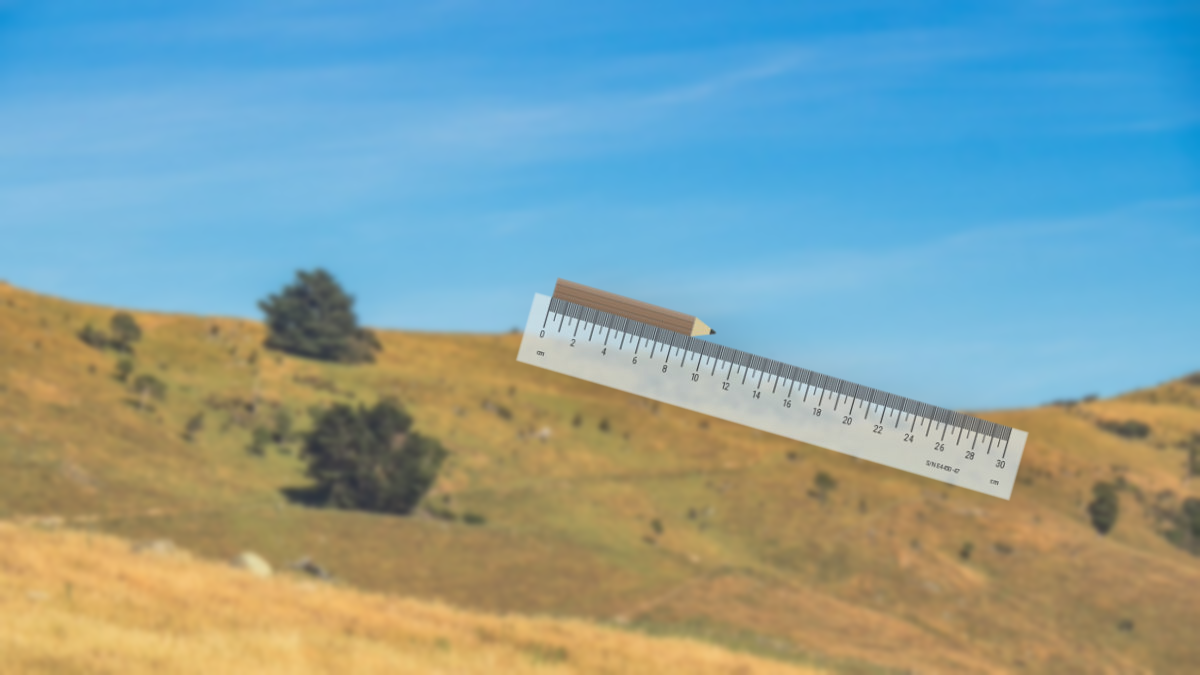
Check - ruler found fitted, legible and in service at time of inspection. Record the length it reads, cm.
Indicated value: 10.5 cm
